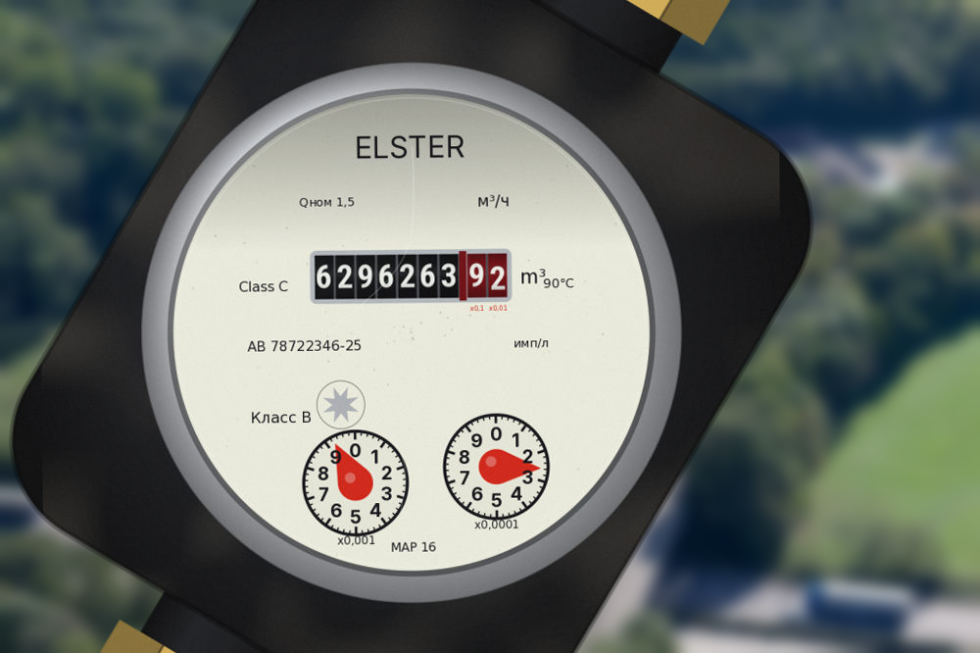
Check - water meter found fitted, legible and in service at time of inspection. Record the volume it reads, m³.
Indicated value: 6296263.9192 m³
